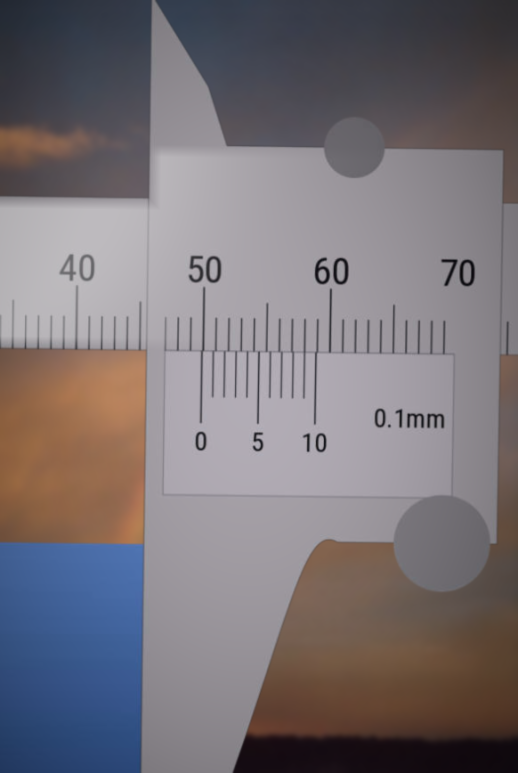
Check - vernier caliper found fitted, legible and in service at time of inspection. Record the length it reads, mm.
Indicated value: 49.9 mm
